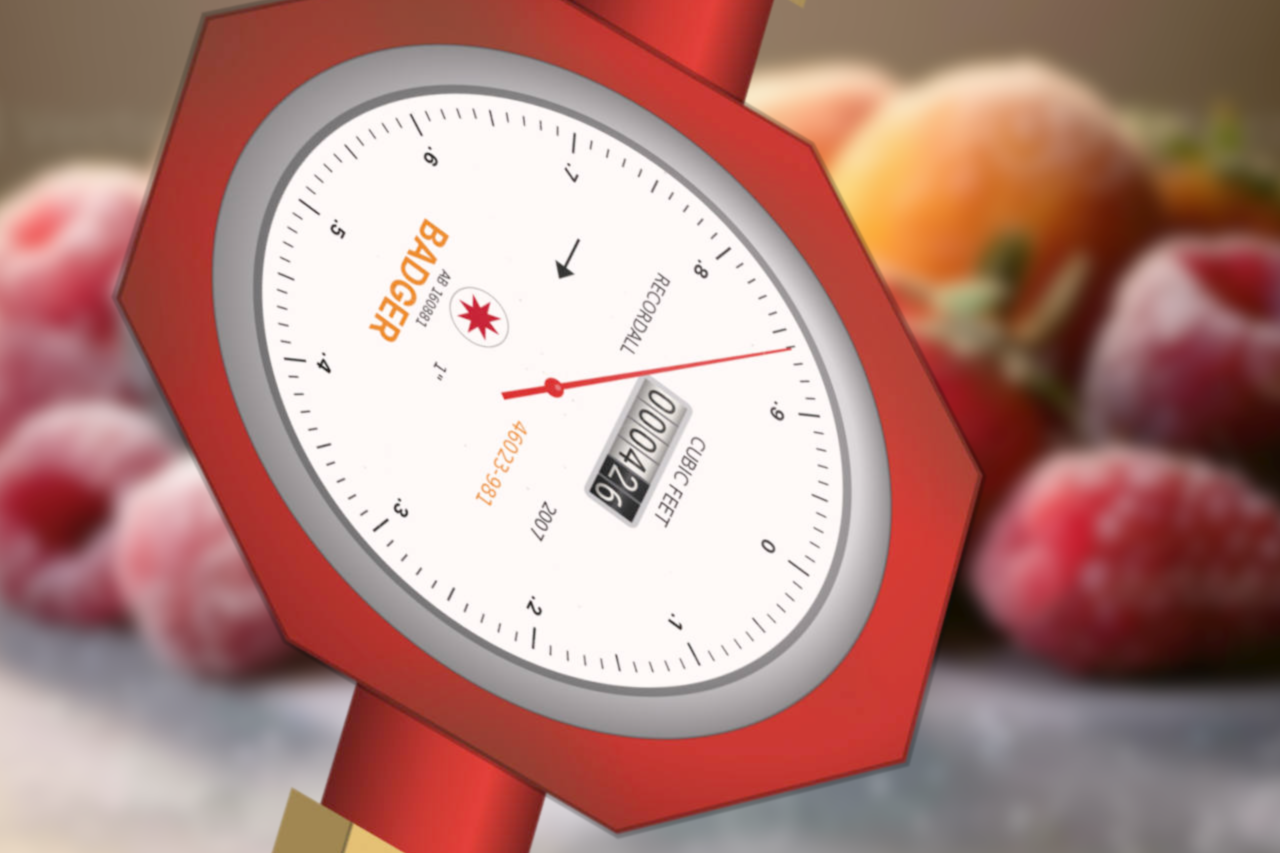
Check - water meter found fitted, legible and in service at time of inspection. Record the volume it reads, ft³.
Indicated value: 425.86 ft³
